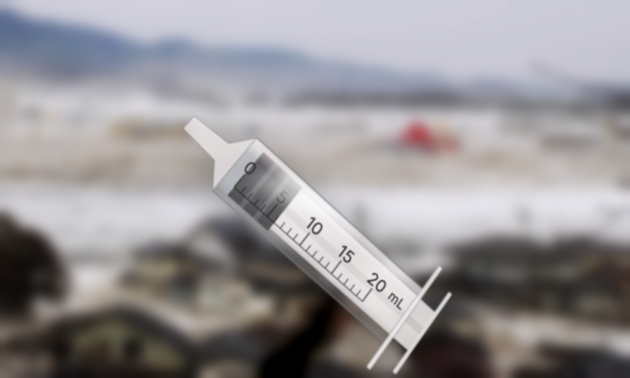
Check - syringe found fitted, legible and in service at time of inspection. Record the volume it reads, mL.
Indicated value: 0 mL
